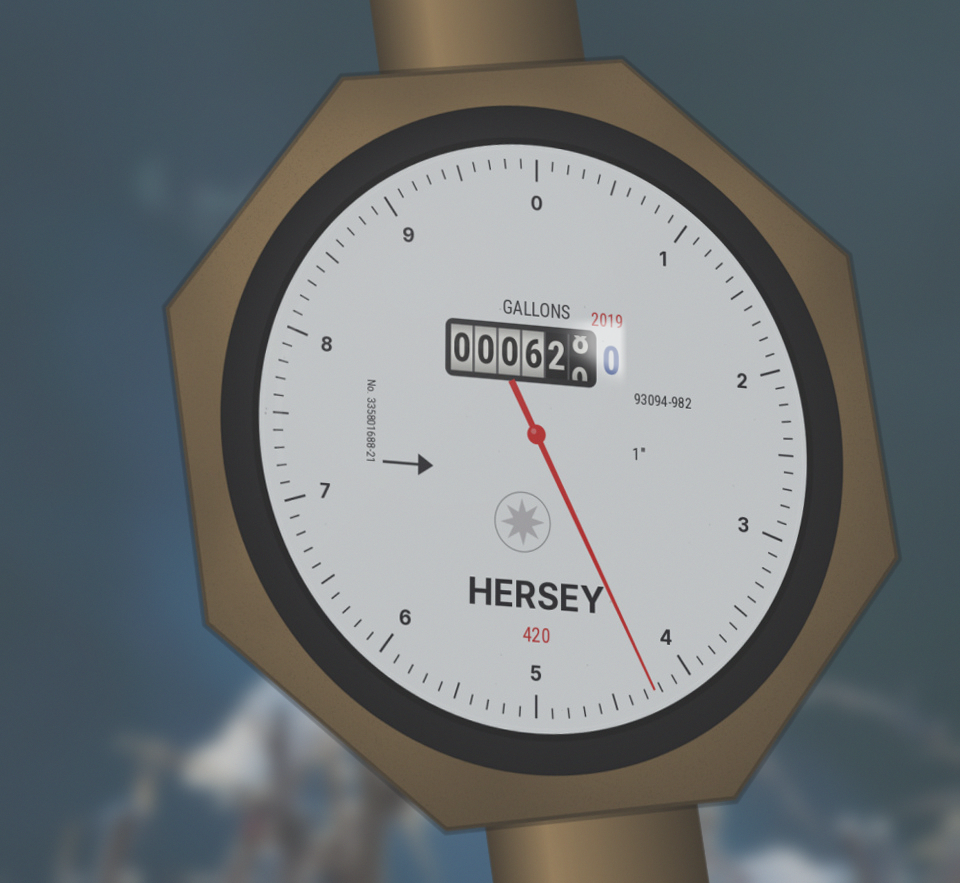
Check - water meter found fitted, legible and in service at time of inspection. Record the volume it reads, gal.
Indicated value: 6284.2 gal
